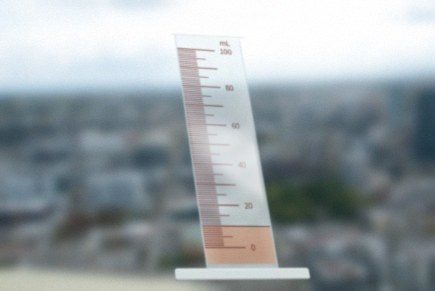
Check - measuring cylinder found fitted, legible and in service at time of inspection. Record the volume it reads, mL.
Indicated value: 10 mL
